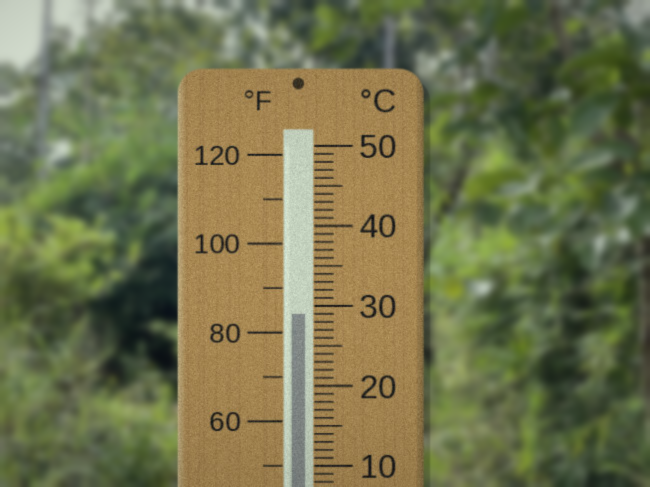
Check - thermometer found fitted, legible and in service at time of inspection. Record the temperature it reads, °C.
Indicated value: 29 °C
